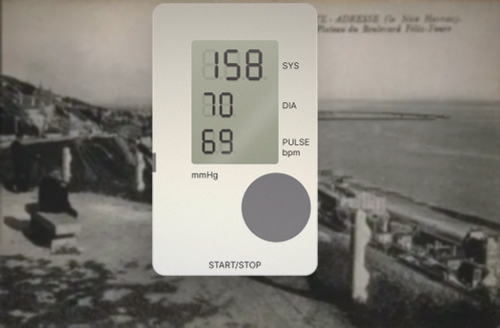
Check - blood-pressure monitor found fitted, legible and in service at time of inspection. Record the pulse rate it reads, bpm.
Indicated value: 69 bpm
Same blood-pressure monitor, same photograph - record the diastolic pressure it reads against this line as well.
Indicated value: 70 mmHg
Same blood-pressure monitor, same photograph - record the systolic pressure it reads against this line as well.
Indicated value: 158 mmHg
